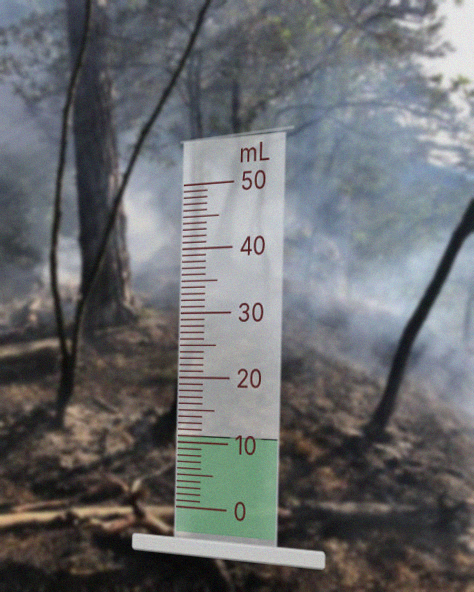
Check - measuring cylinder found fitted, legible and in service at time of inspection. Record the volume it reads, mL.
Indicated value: 11 mL
